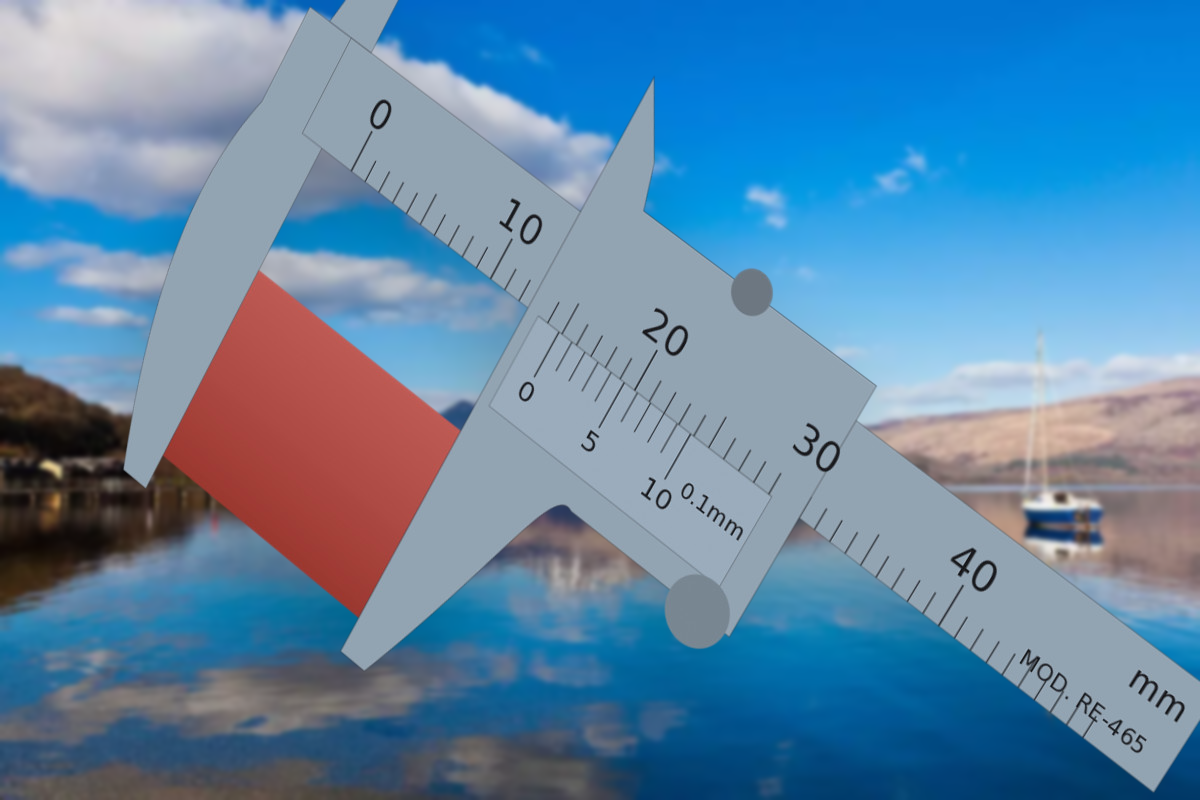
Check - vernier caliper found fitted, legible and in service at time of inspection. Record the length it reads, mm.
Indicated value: 14.8 mm
